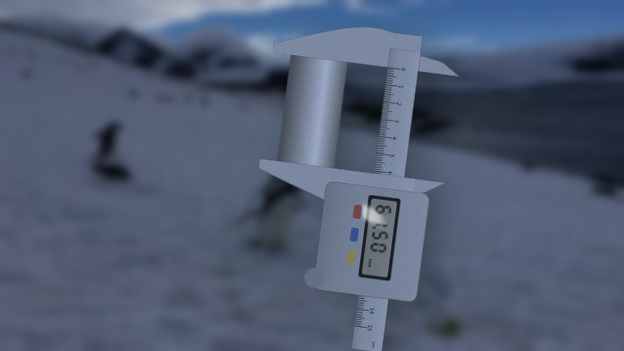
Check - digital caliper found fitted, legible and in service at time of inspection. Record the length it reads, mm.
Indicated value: 61.50 mm
